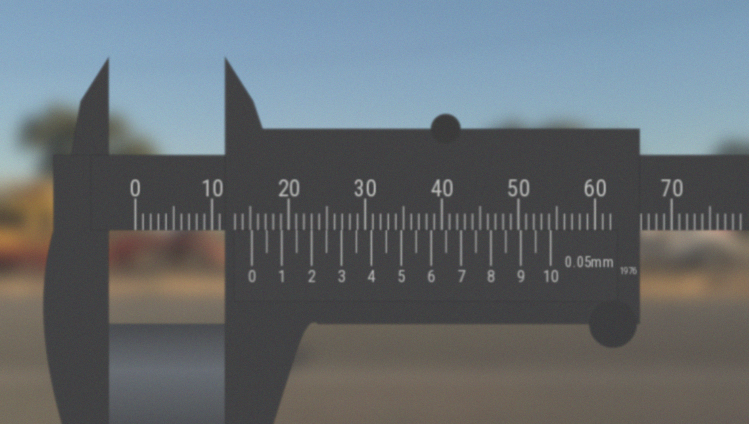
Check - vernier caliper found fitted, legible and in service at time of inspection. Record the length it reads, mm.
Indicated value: 15.2 mm
